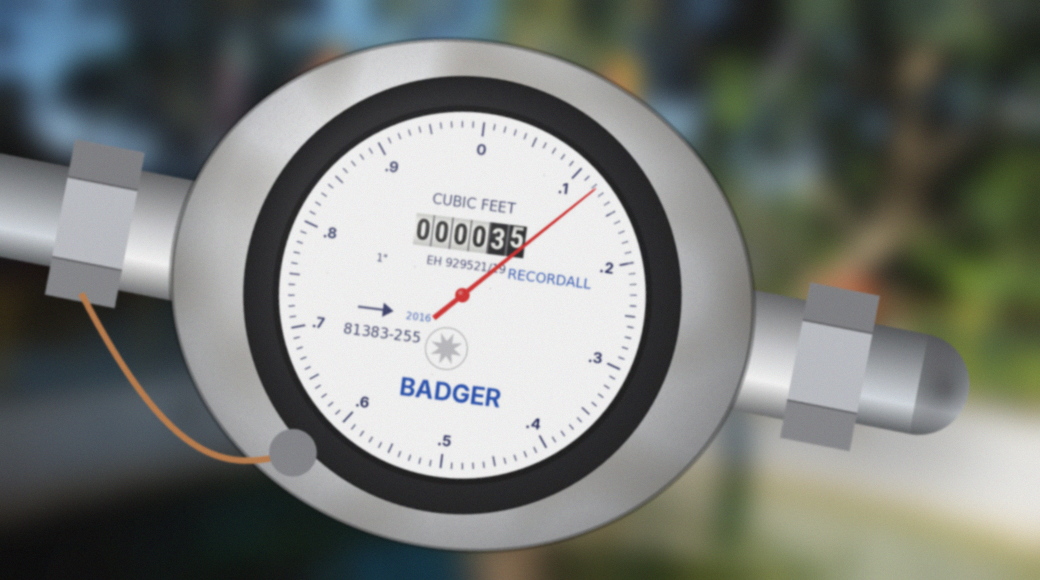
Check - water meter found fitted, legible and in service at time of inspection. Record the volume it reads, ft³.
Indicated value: 35.12 ft³
